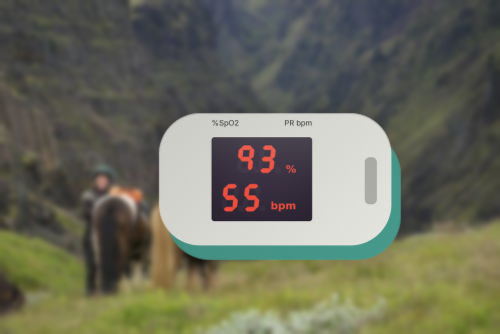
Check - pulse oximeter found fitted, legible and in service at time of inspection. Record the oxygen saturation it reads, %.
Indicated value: 93 %
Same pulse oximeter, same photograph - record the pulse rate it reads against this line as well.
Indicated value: 55 bpm
